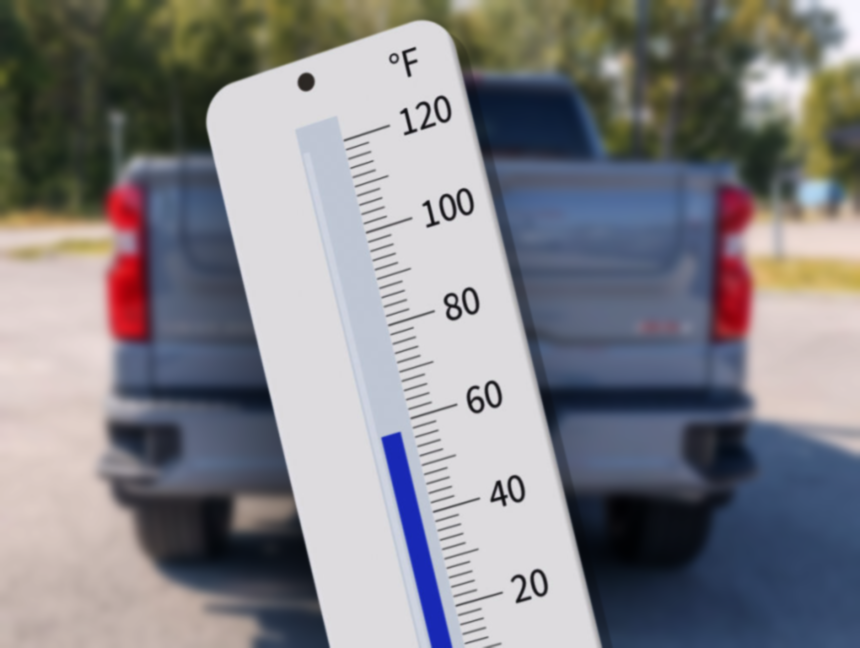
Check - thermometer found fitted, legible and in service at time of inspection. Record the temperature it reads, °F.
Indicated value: 58 °F
